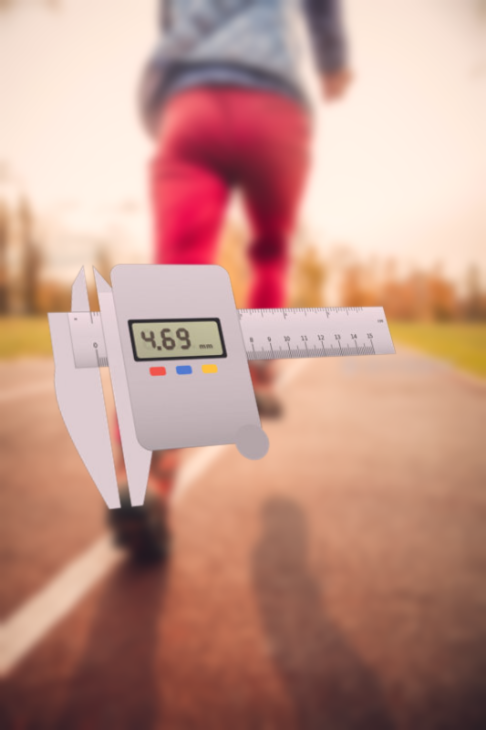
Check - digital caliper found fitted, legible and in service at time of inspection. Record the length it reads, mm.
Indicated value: 4.69 mm
